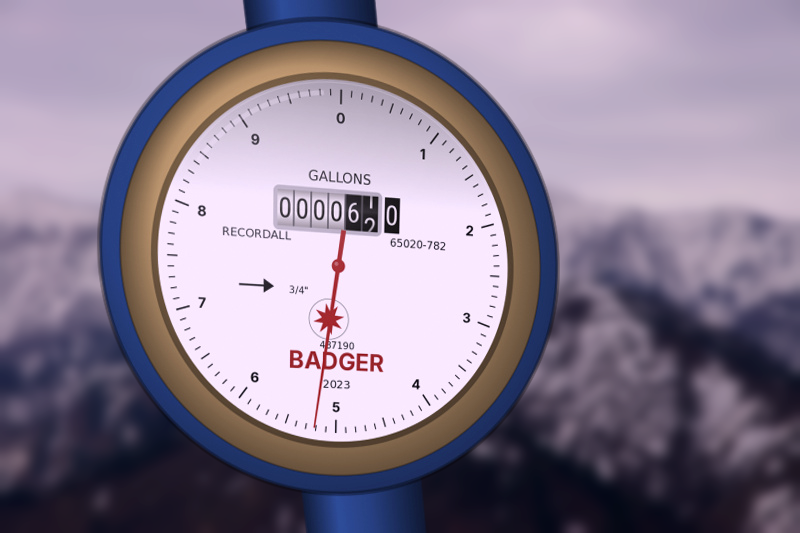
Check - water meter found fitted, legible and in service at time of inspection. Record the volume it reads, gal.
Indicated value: 615.2 gal
